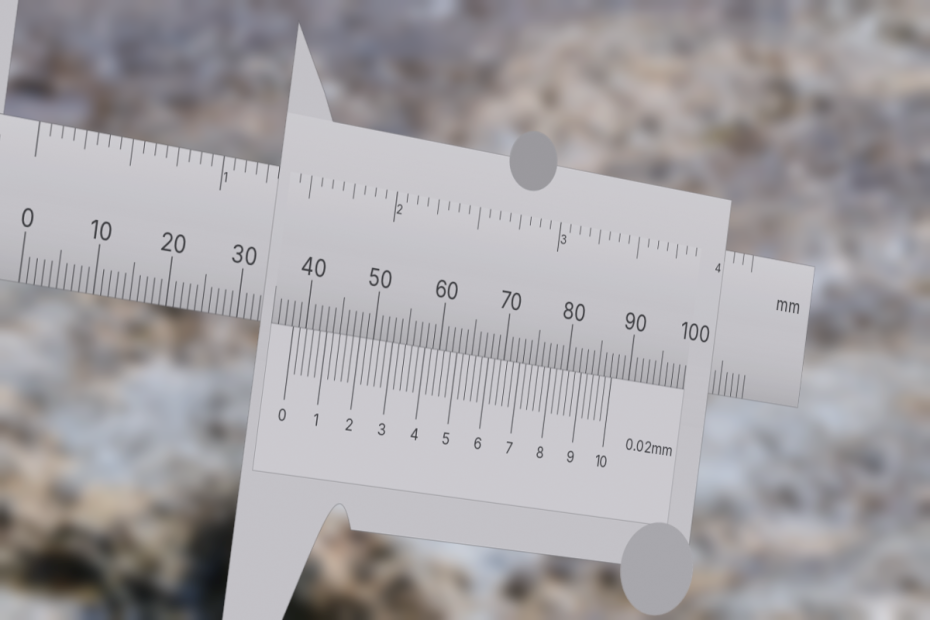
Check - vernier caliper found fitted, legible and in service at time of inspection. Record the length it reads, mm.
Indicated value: 38.2 mm
